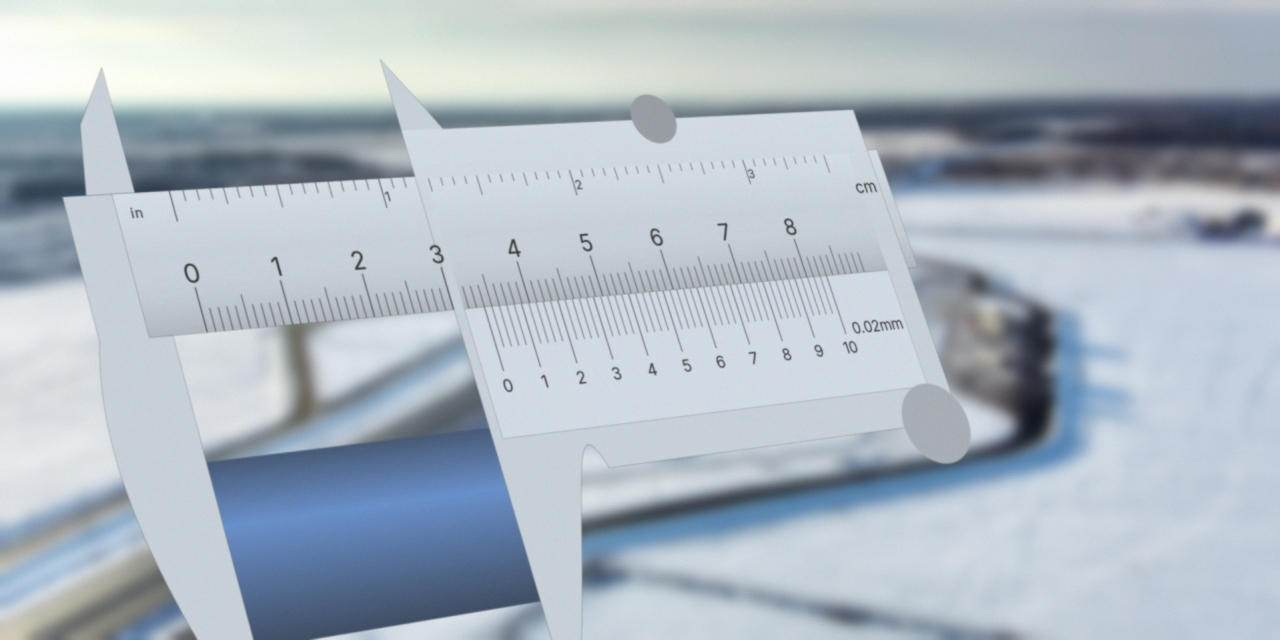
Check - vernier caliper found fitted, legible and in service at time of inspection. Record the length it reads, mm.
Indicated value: 34.0 mm
